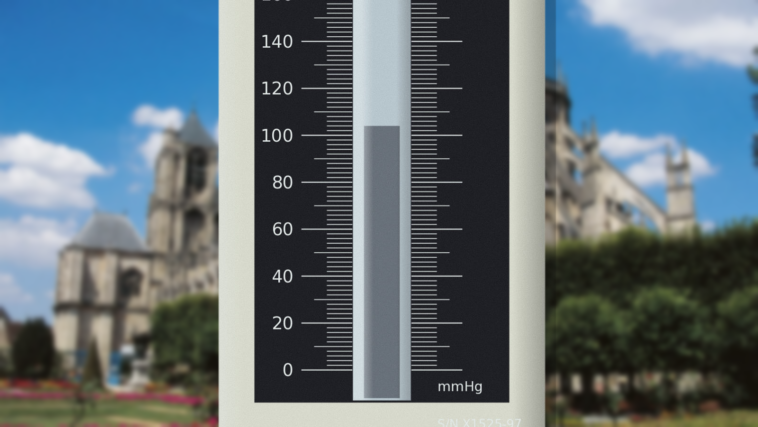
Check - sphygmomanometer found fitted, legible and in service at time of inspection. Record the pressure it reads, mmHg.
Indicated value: 104 mmHg
